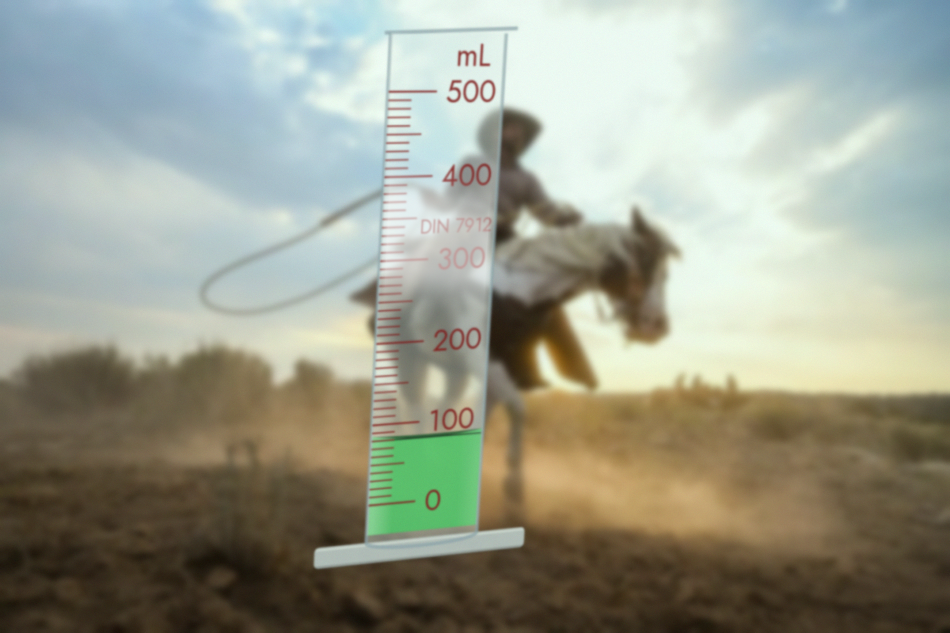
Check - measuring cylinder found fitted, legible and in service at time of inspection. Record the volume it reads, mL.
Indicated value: 80 mL
